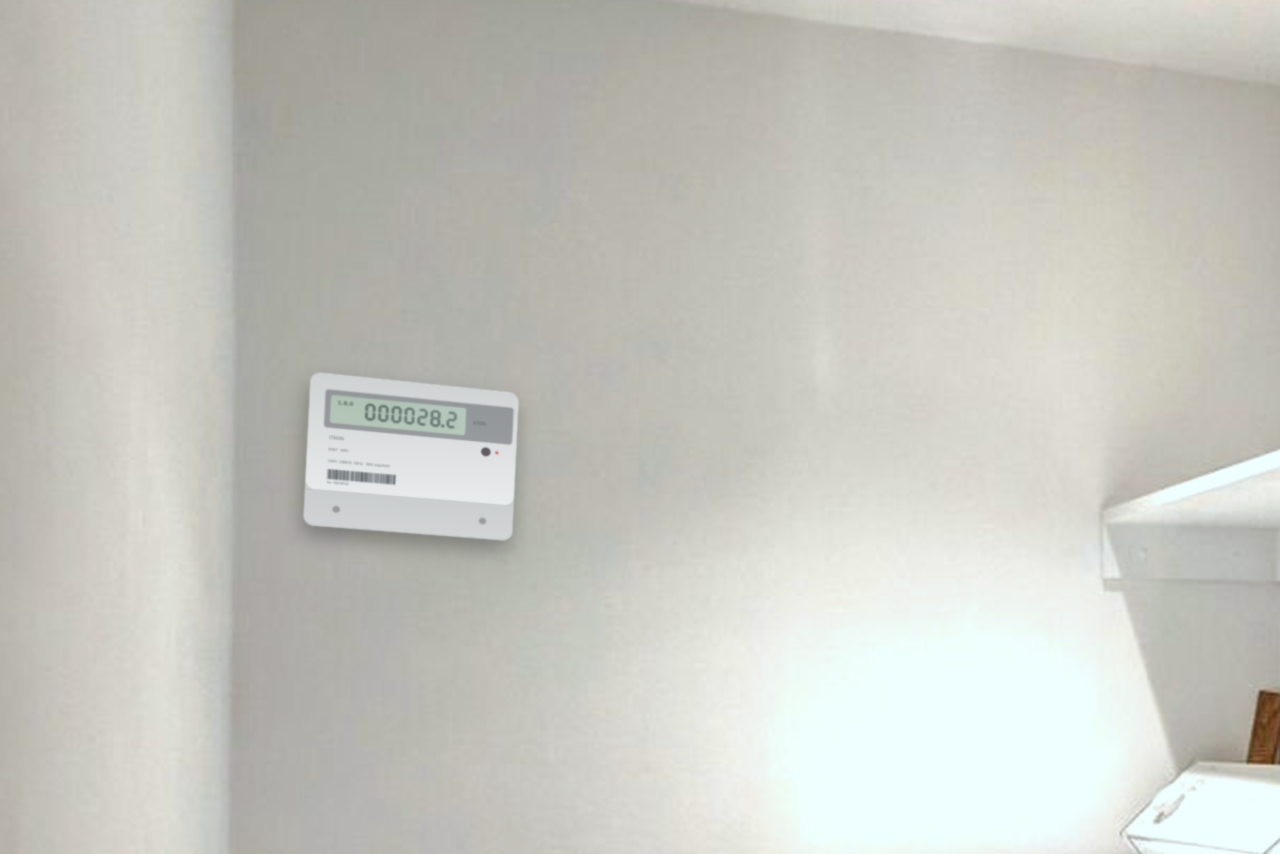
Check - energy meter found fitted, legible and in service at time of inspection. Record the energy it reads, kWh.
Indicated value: 28.2 kWh
